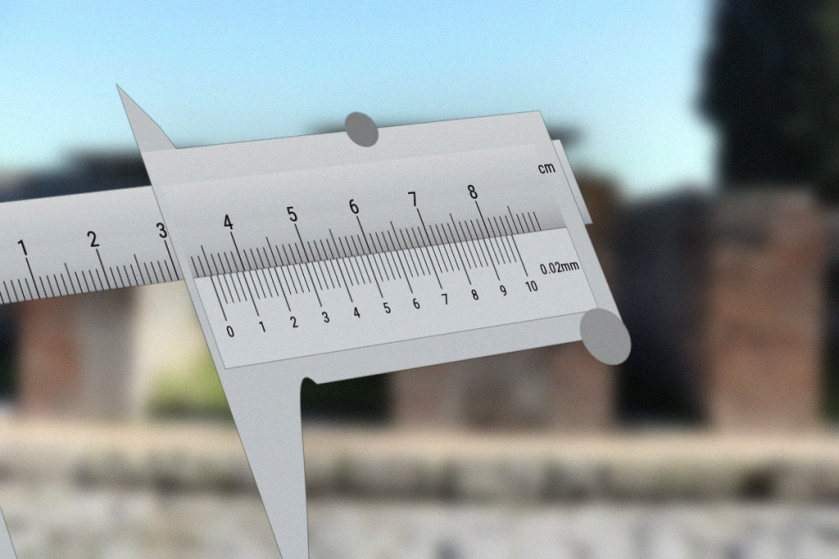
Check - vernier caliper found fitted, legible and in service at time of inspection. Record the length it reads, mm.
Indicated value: 34.8 mm
